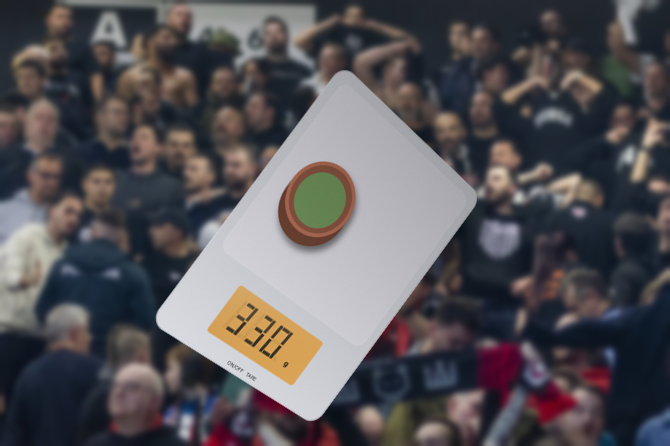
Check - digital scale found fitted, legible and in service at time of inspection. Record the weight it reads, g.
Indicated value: 330 g
